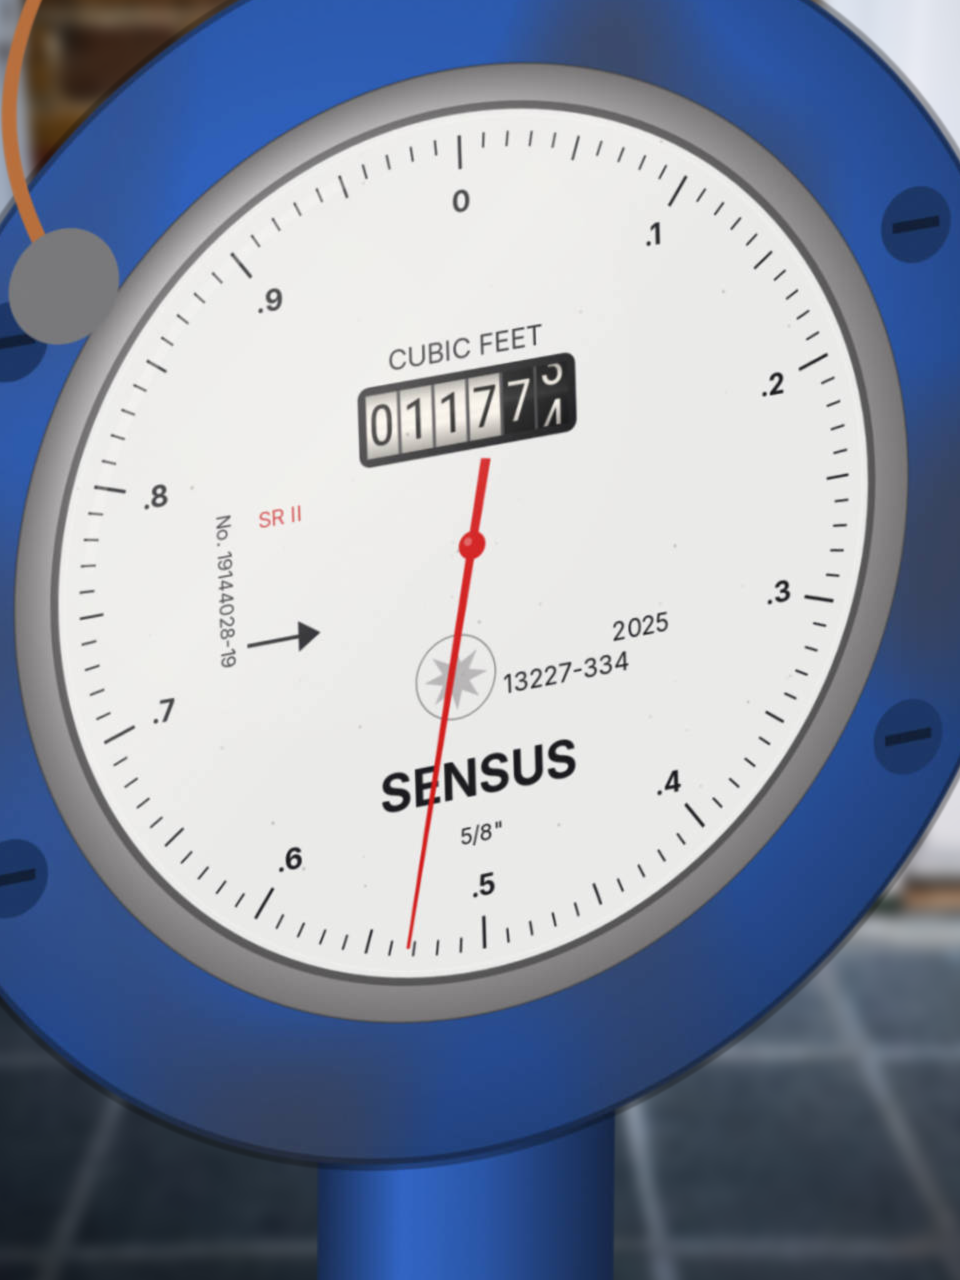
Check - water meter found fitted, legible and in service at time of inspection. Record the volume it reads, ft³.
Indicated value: 11773.53 ft³
